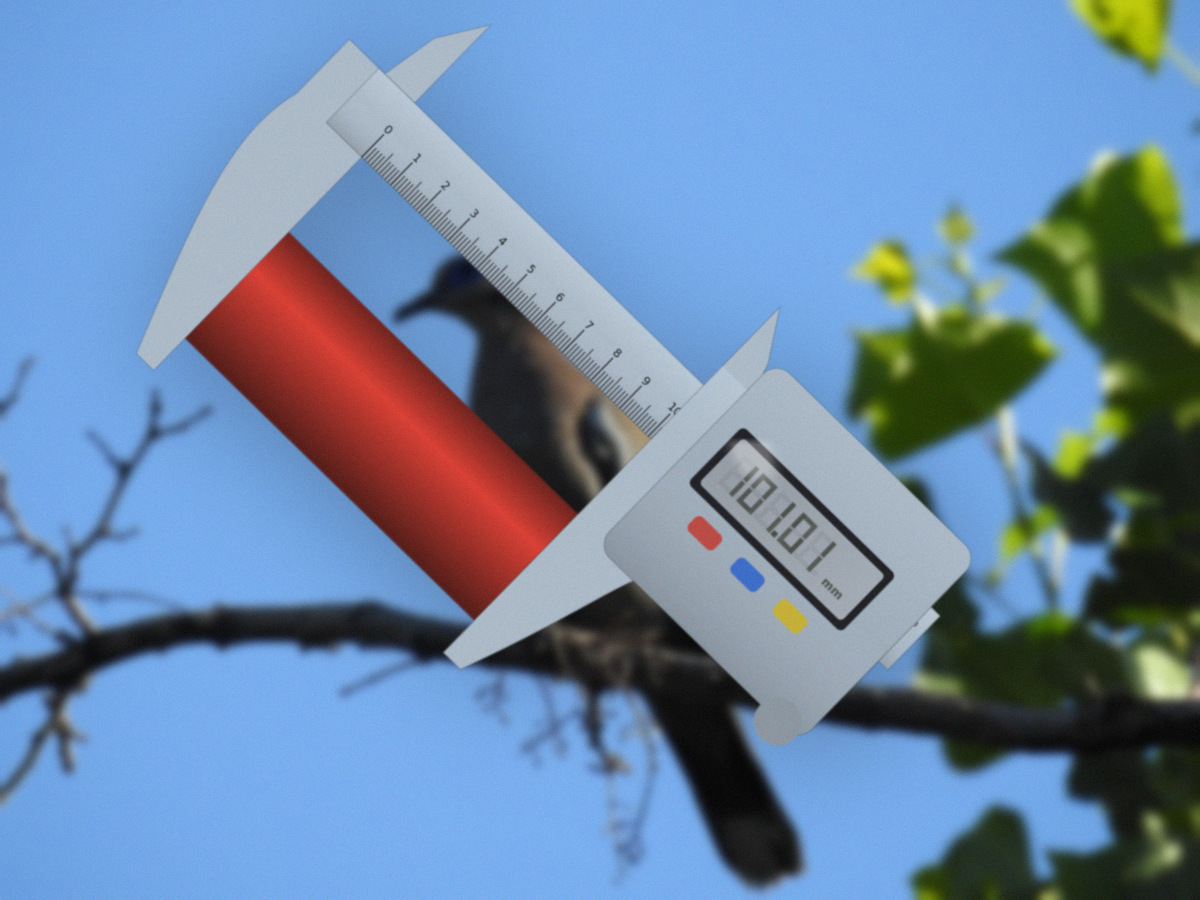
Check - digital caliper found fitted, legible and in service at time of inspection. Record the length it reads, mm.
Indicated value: 101.01 mm
